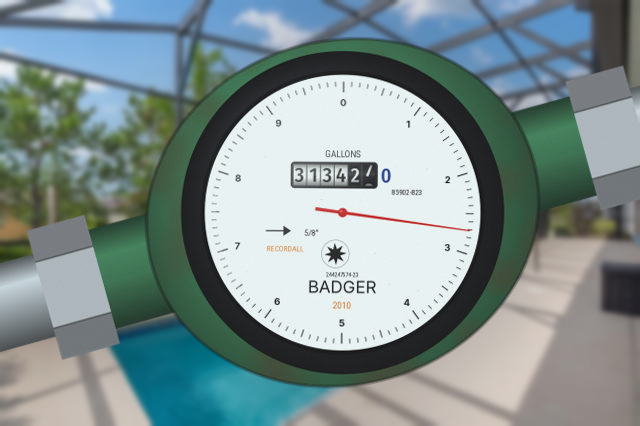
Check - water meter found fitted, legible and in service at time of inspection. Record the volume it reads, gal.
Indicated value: 3134272.7 gal
